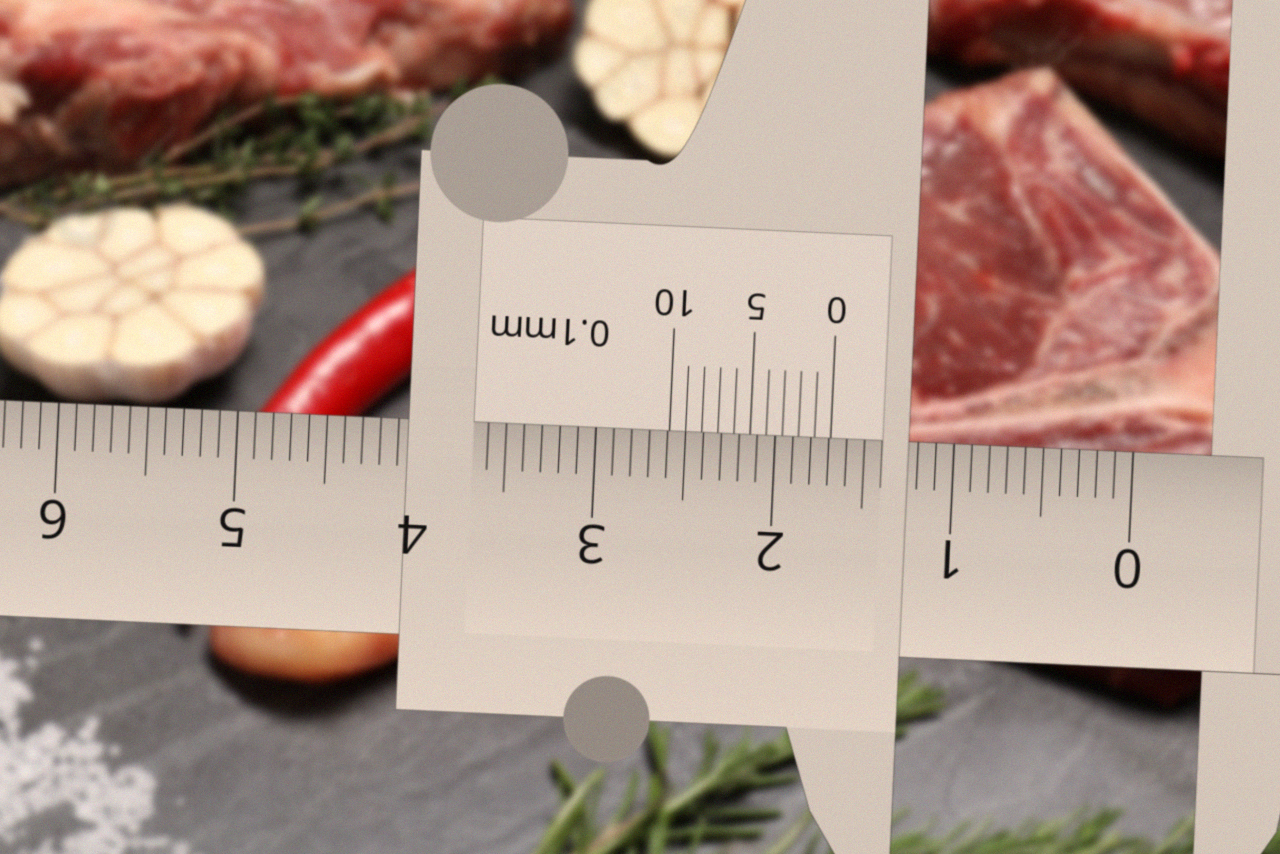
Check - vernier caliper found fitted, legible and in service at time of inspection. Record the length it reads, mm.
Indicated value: 16.9 mm
